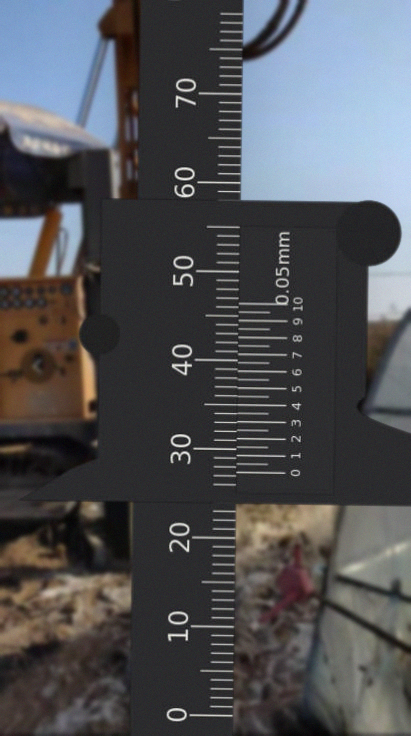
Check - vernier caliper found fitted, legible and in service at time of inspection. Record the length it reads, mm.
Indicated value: 27.4 mm
